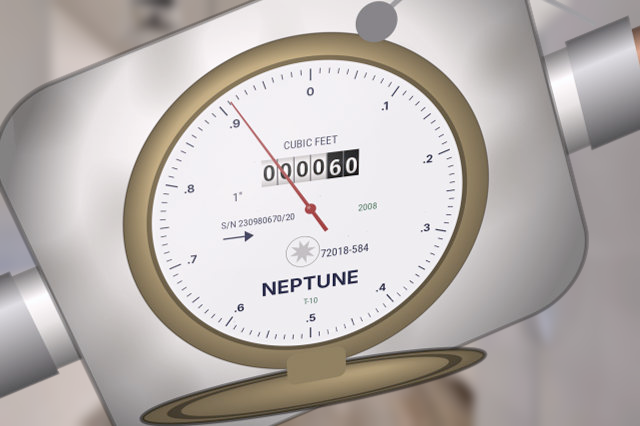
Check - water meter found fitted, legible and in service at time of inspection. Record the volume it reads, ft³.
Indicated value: 59.91 ft³
